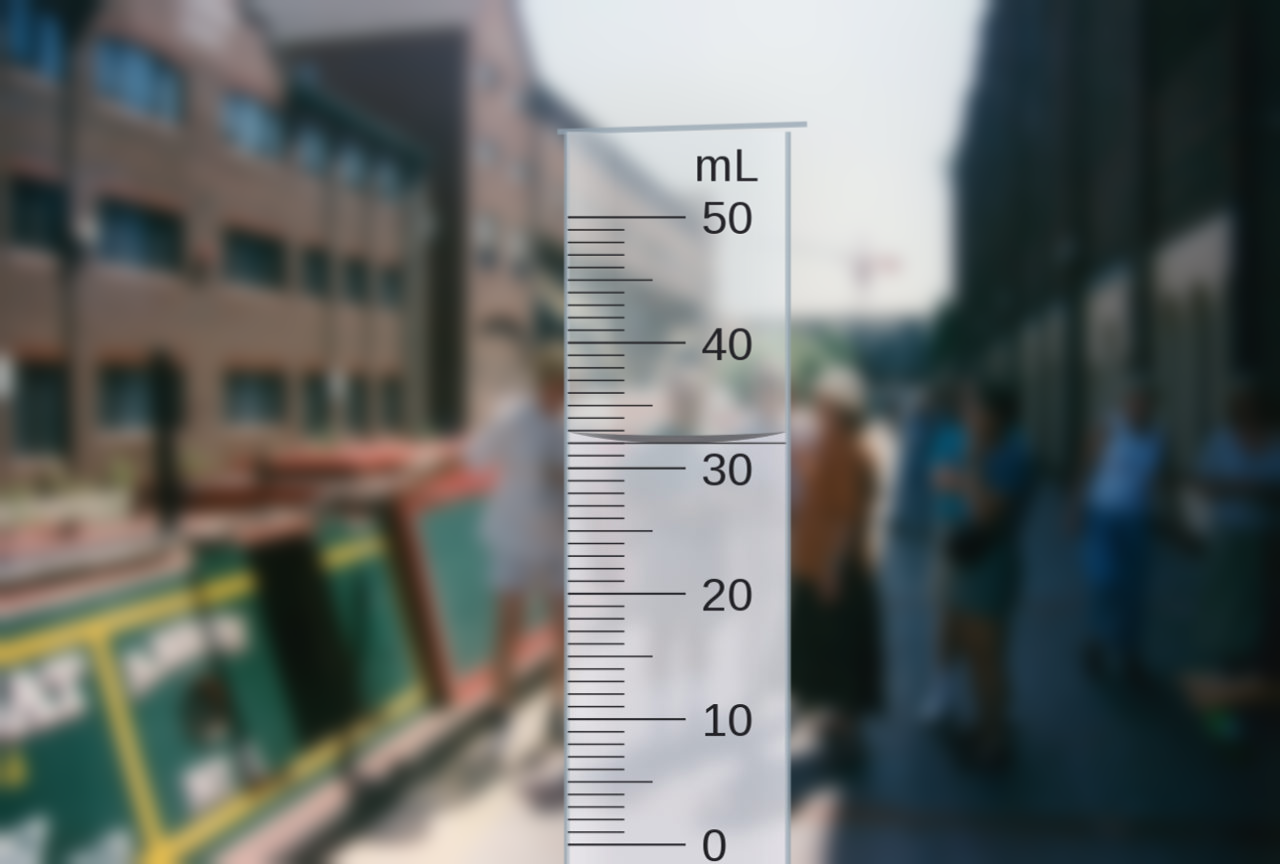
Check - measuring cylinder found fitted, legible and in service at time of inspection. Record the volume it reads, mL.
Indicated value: 32 mL
